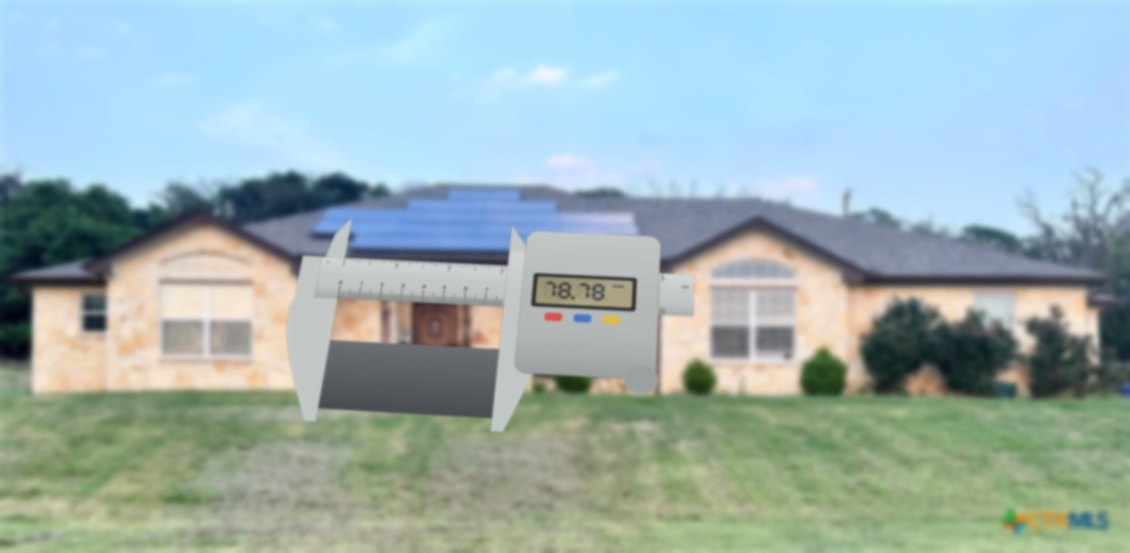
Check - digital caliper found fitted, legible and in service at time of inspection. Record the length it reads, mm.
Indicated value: 78.78 mm
